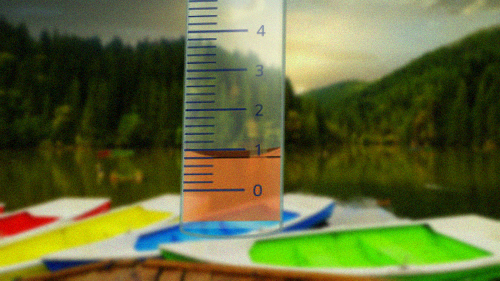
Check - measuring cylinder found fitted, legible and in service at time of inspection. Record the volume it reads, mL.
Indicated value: 0.8 mL
